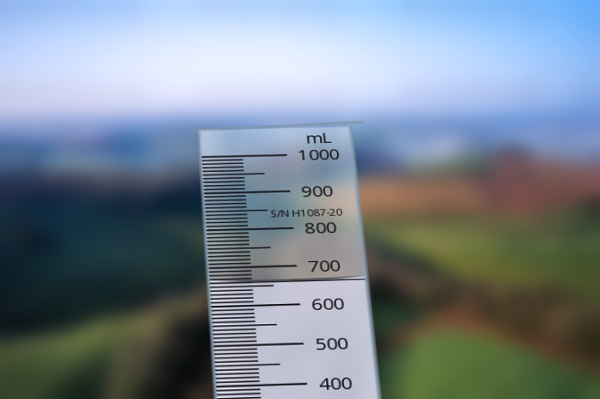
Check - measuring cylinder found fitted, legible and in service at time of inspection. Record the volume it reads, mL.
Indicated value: 660 mL
